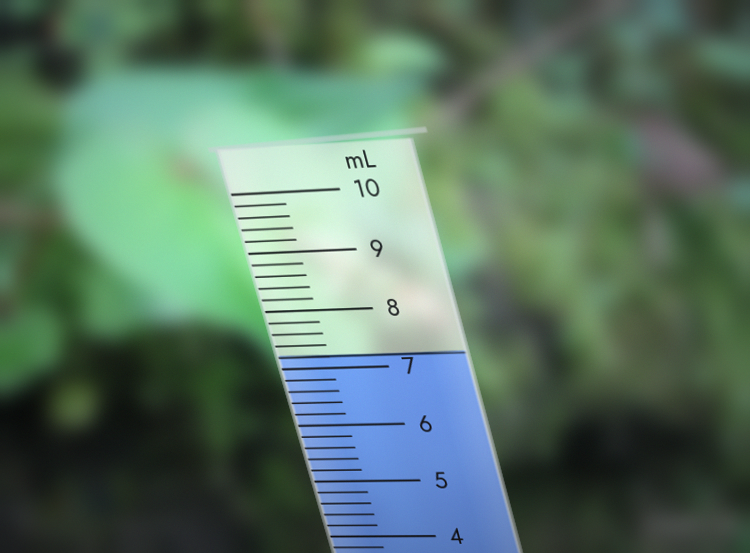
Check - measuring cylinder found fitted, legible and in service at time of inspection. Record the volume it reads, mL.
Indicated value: 7.2 mL
